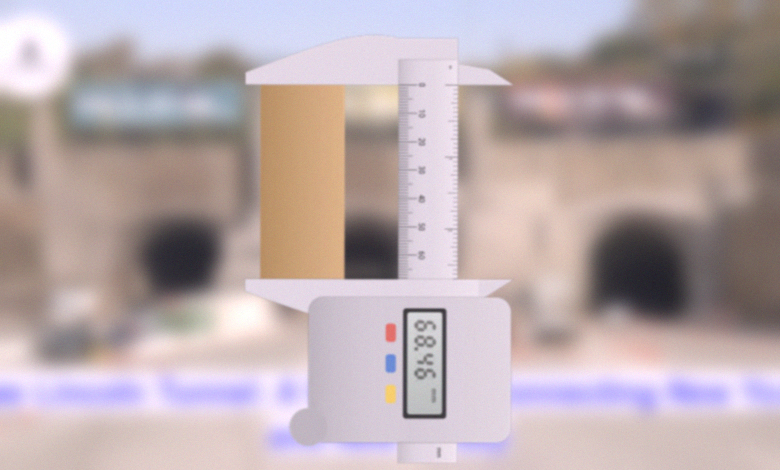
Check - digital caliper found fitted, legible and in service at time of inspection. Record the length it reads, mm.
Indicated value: 68.46 mm
